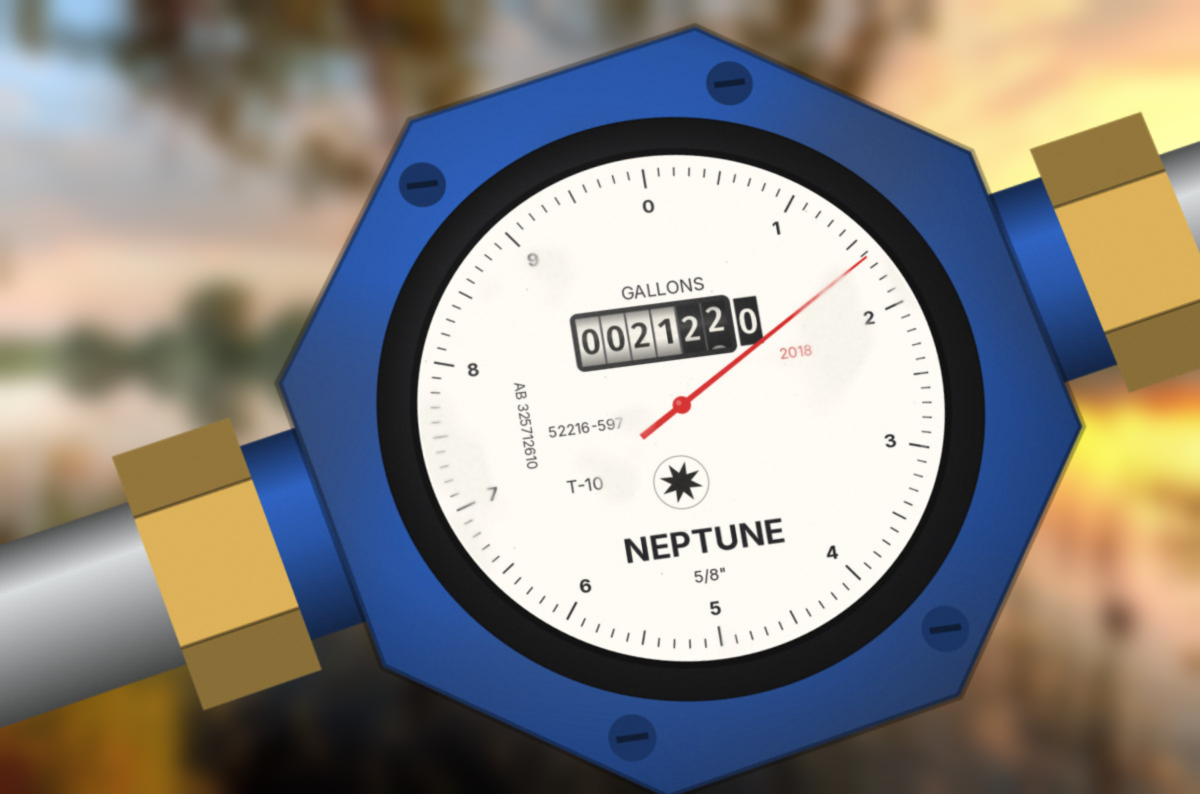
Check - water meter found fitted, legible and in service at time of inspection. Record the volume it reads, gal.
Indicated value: 21221.6 gal
